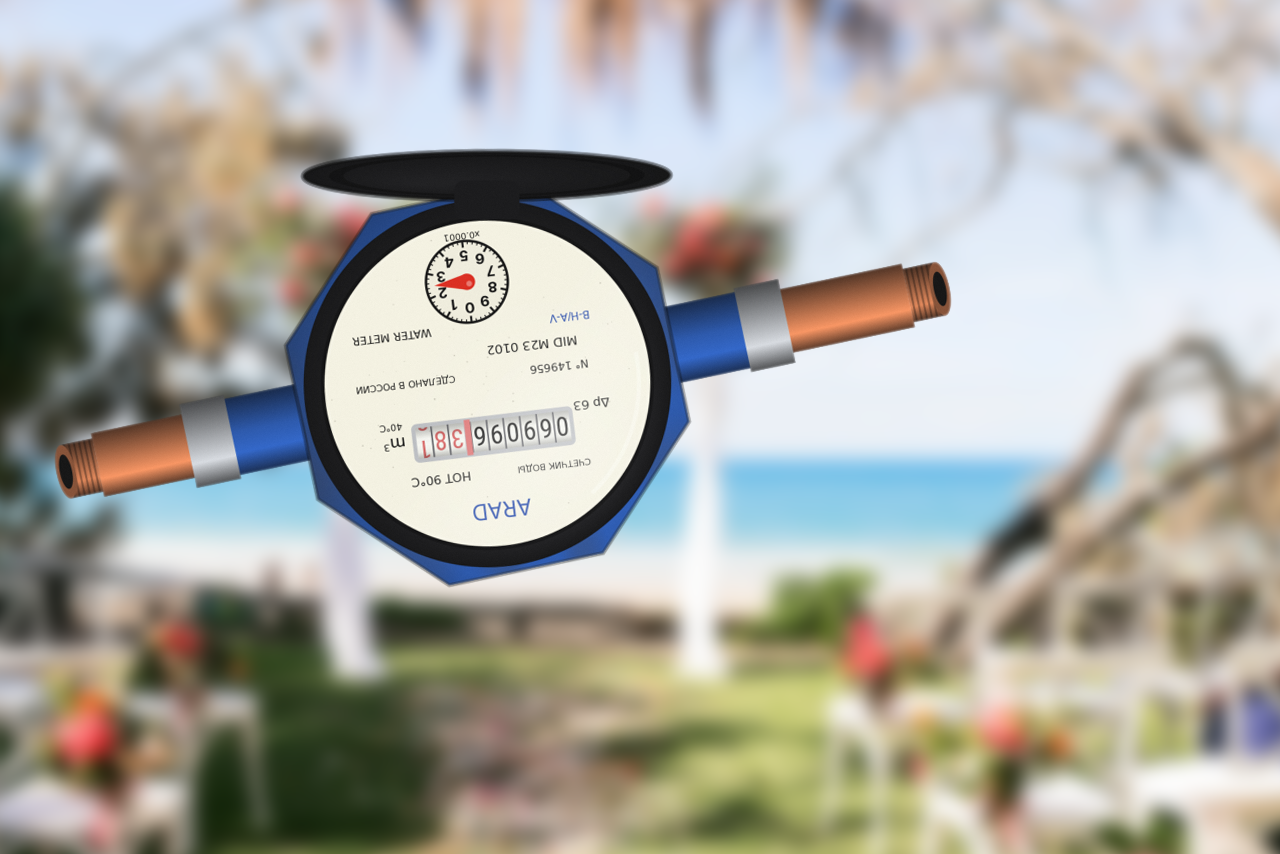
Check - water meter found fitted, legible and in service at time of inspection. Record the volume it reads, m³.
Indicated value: 69096.3812 m³
